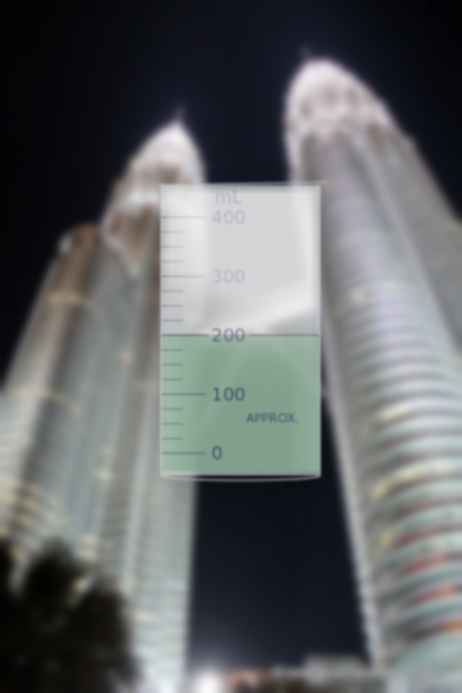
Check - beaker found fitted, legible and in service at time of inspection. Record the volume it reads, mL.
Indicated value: 200 mL
